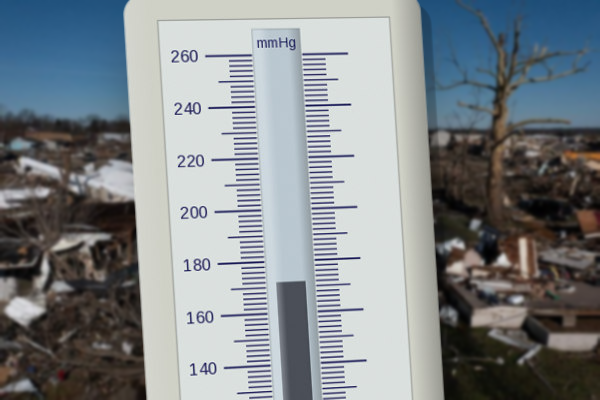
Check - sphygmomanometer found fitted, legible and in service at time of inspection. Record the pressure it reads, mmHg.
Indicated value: 172 mmHg
